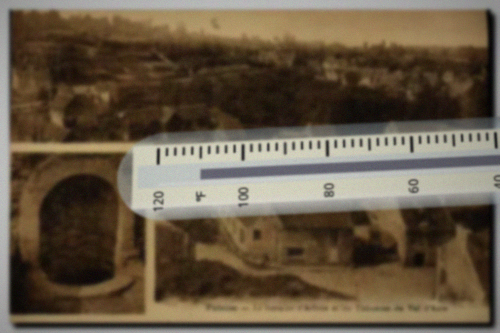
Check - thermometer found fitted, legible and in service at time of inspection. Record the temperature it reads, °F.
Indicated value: 110 °F
